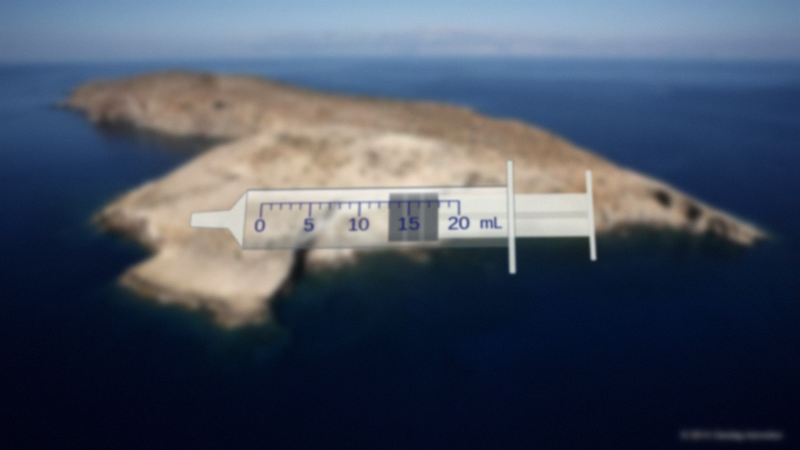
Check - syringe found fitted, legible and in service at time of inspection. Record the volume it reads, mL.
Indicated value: 13 mL
